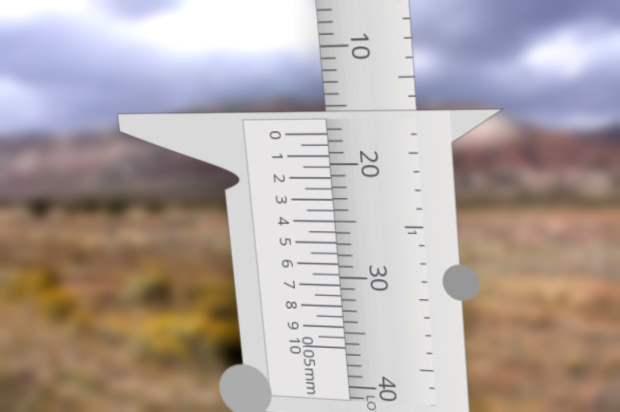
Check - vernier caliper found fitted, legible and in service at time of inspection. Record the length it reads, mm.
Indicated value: 17.4 mm
